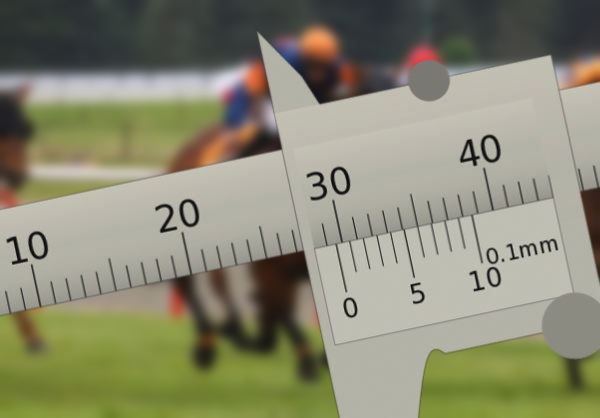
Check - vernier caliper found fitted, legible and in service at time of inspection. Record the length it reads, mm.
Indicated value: 29.6 mm
